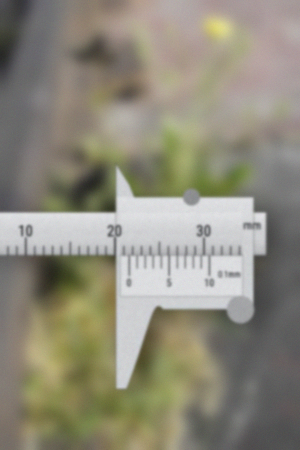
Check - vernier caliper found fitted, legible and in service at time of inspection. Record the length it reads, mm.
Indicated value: 21.6 mm
